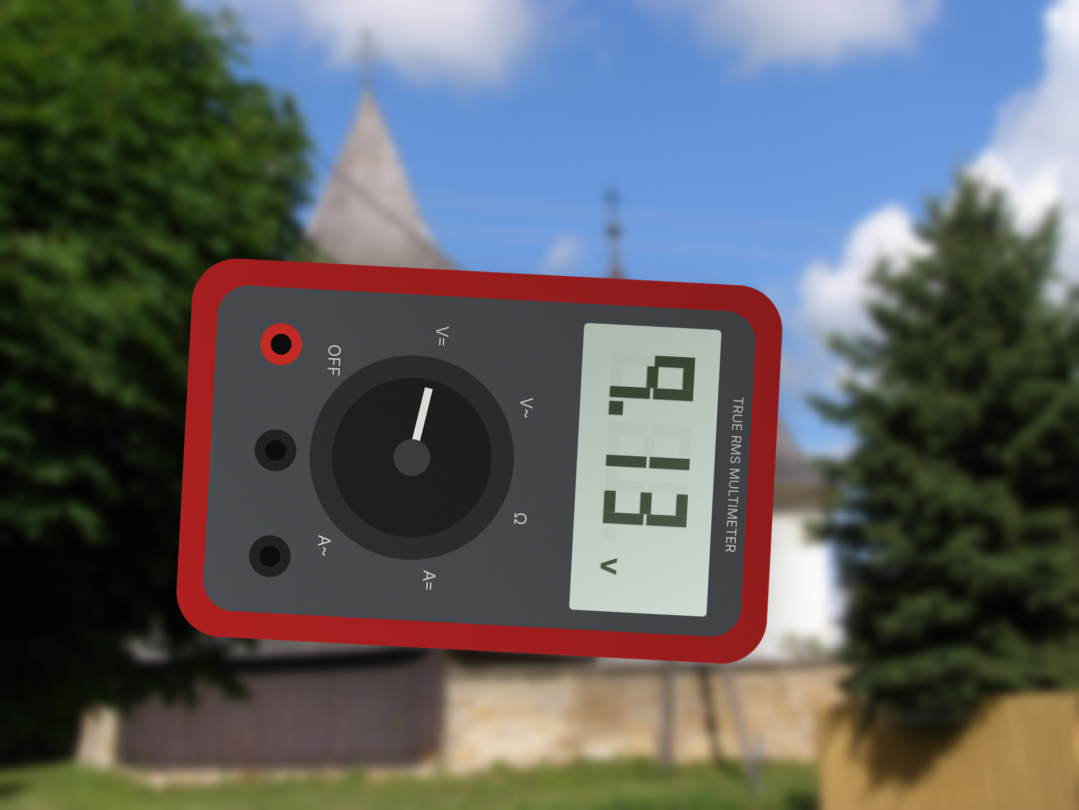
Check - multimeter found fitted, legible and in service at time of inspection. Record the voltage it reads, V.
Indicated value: 9.13 V
